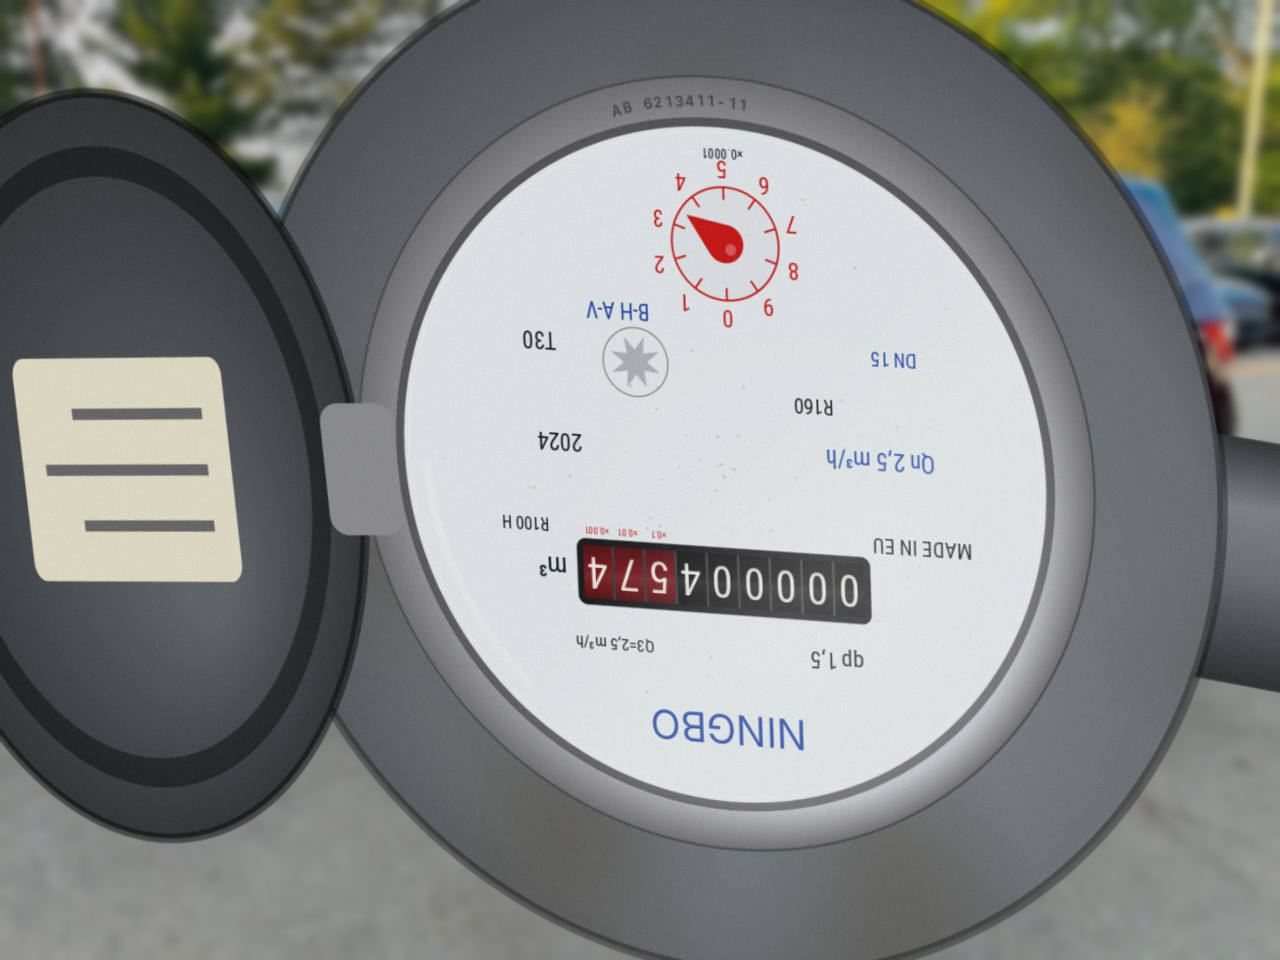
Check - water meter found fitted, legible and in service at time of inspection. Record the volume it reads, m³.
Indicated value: 4.5743 m³
